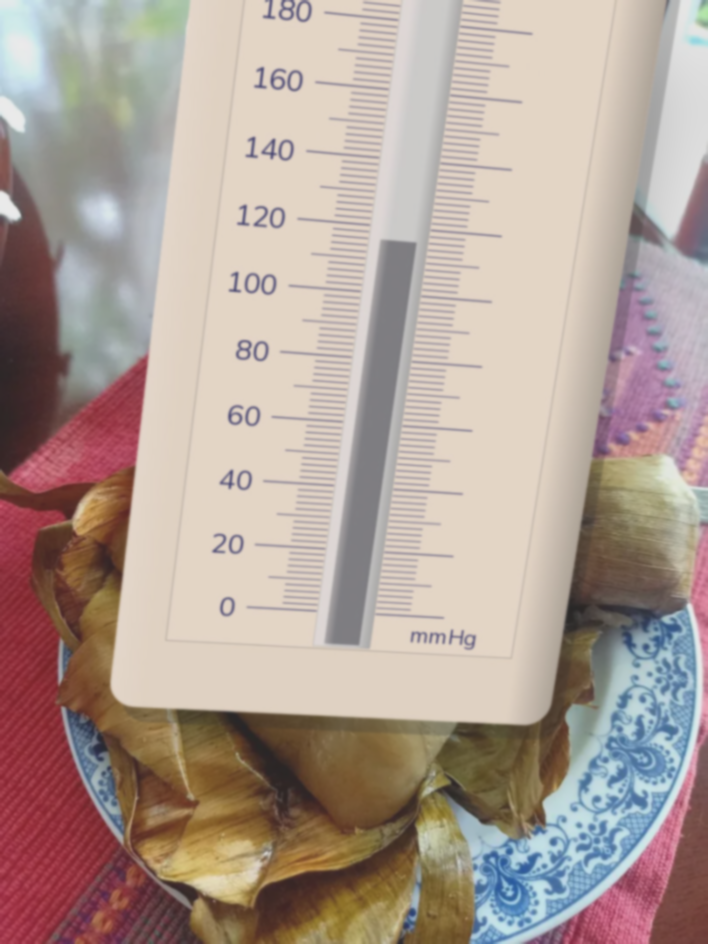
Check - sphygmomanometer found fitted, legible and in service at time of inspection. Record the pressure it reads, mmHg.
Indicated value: 116 mmHg
